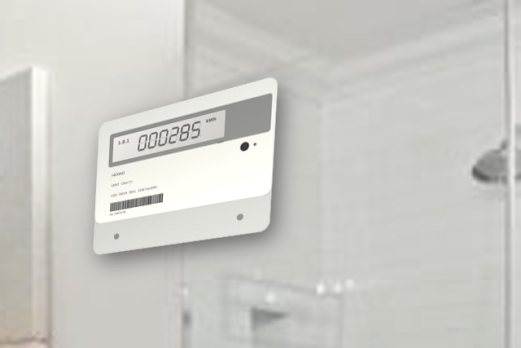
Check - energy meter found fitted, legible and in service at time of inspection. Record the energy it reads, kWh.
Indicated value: 285 kWh
